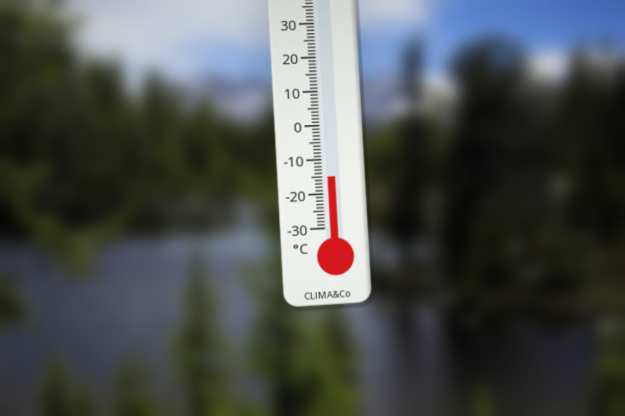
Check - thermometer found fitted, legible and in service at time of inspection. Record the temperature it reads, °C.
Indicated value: -15 °C
